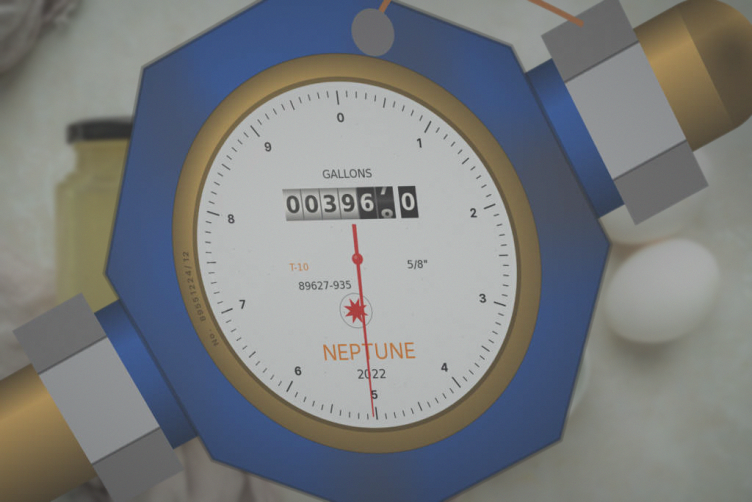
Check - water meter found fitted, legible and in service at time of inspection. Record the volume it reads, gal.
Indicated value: 39675.0 gal
